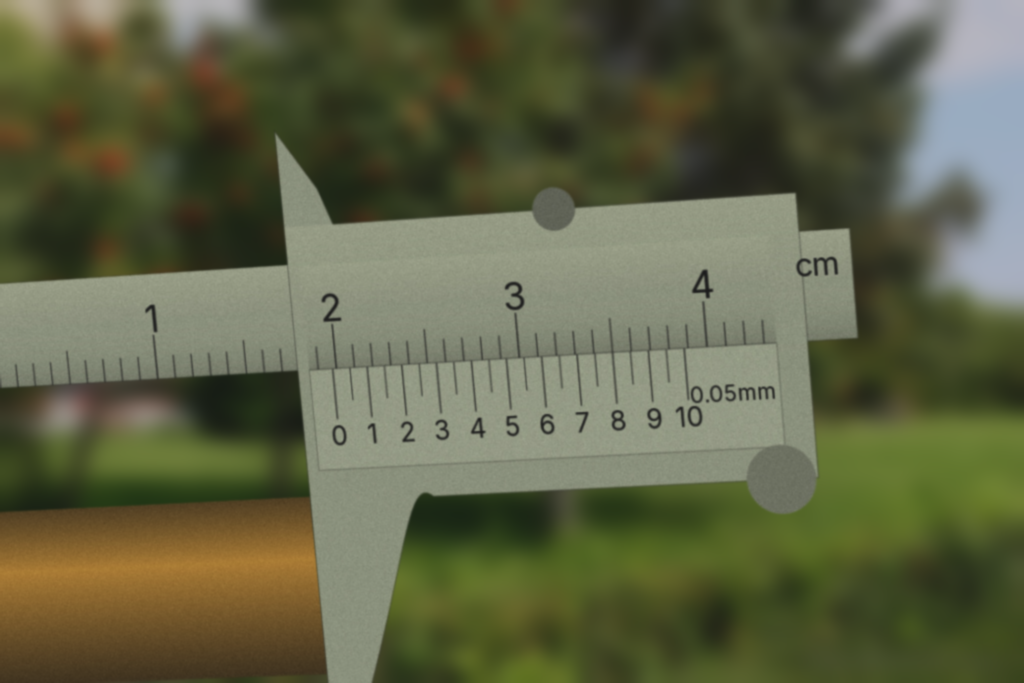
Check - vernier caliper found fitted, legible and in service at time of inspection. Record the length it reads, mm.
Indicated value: 19.8 mm
